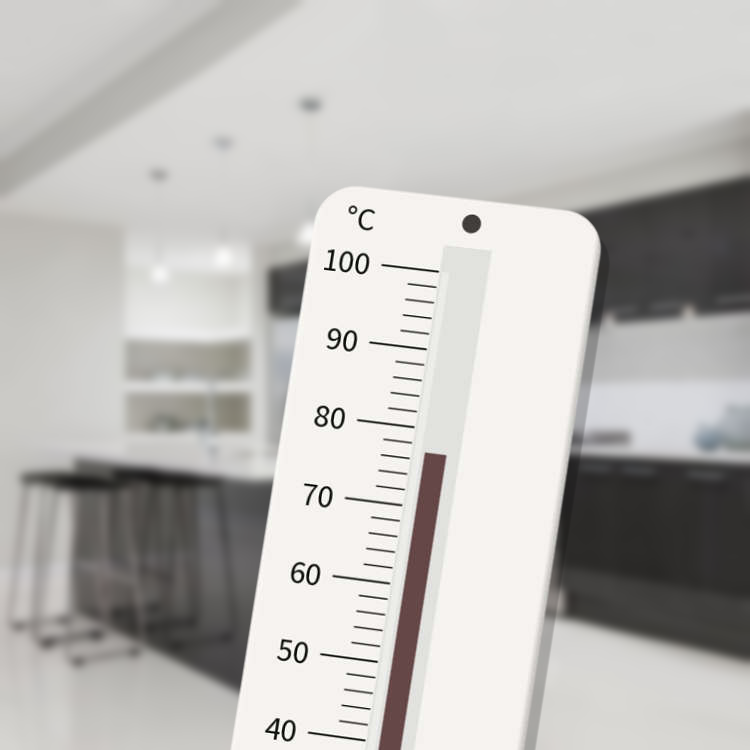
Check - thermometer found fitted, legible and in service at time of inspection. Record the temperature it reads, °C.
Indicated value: 77 °C
